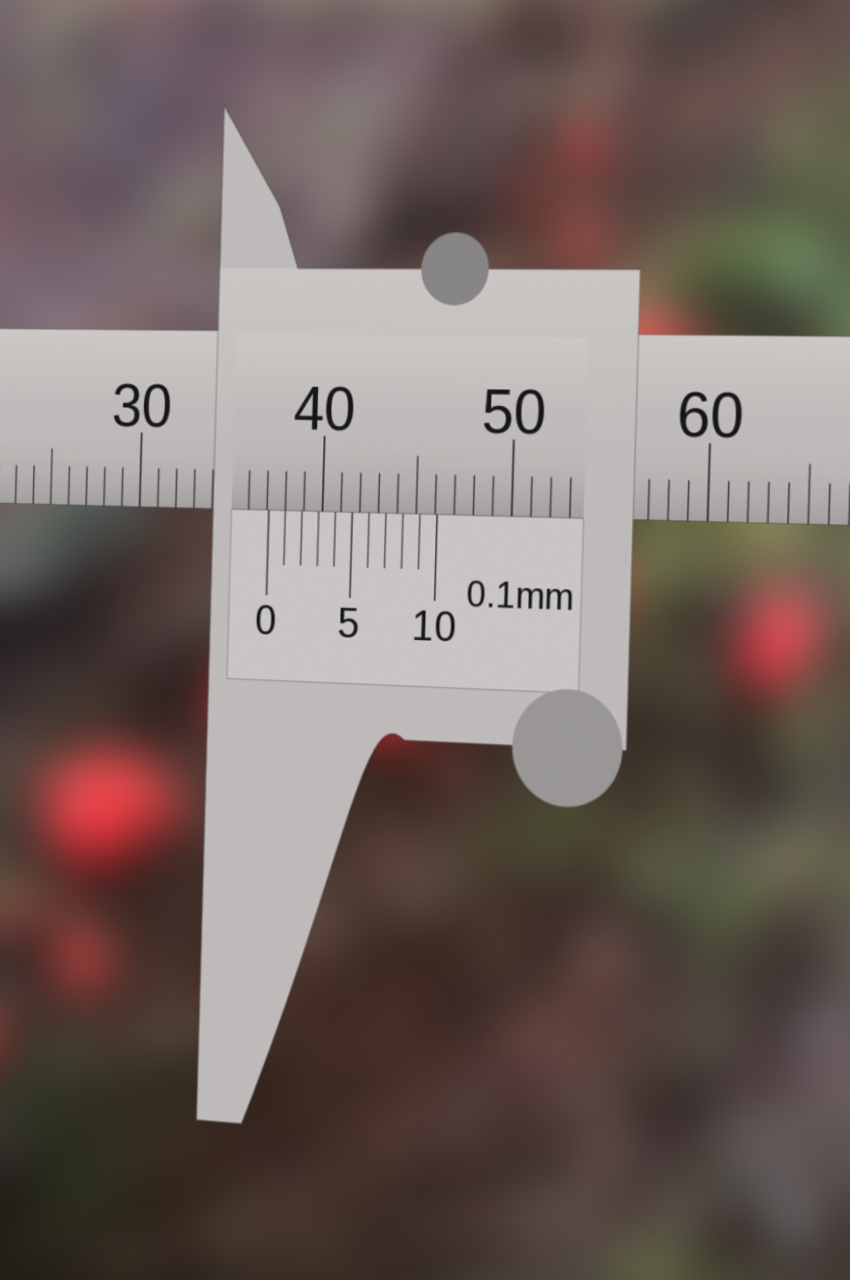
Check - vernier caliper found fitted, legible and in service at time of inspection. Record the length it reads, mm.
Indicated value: 37.1 mm
